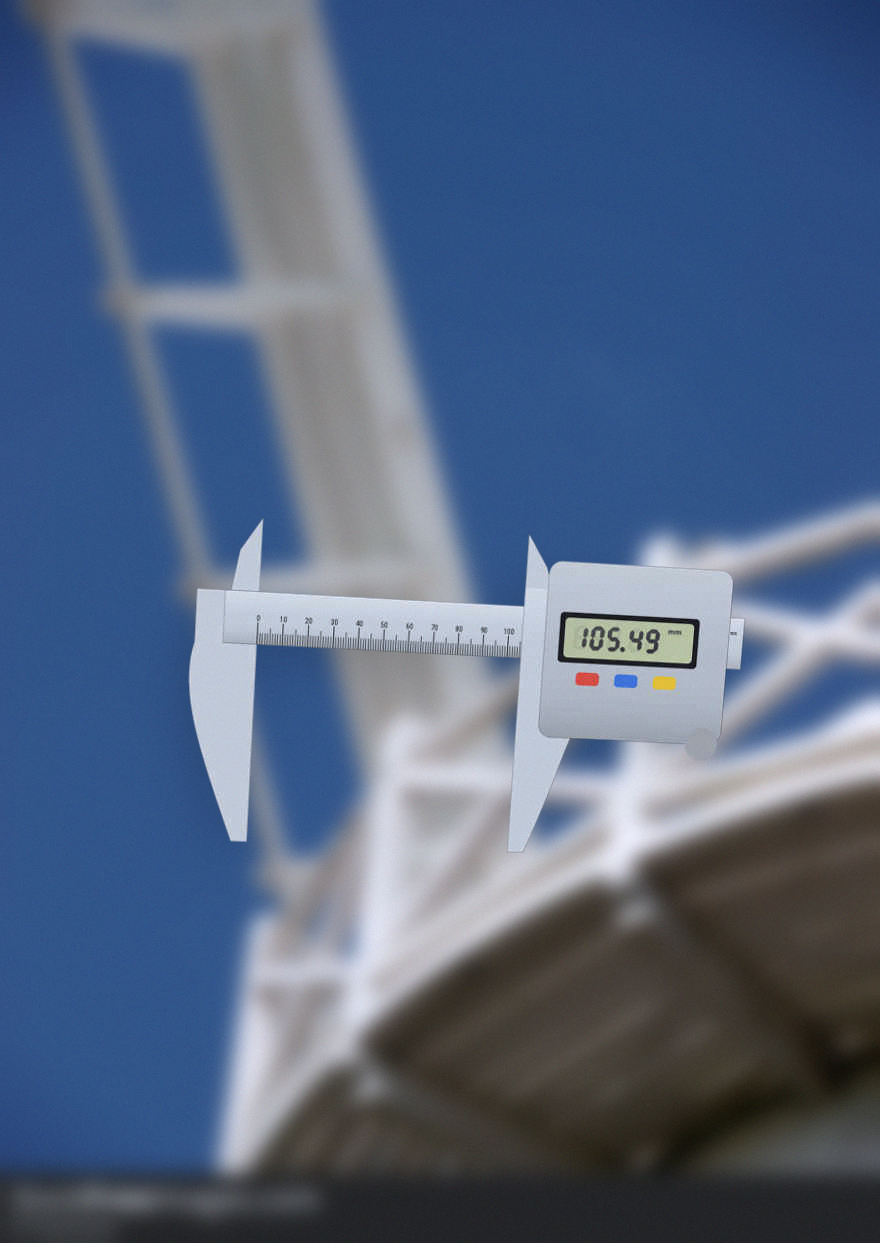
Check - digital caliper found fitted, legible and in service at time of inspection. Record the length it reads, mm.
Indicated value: 105.49 mm
